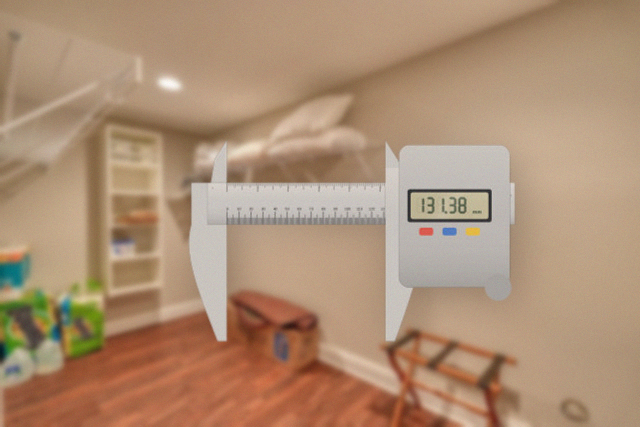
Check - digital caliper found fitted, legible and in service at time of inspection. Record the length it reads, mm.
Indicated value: 131.38 mm
